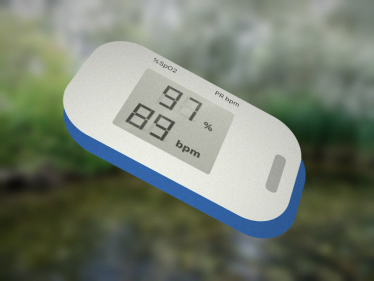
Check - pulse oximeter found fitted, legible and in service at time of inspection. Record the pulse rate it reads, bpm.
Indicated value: 89 bpm
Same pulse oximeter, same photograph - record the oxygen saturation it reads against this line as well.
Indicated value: 97 %
